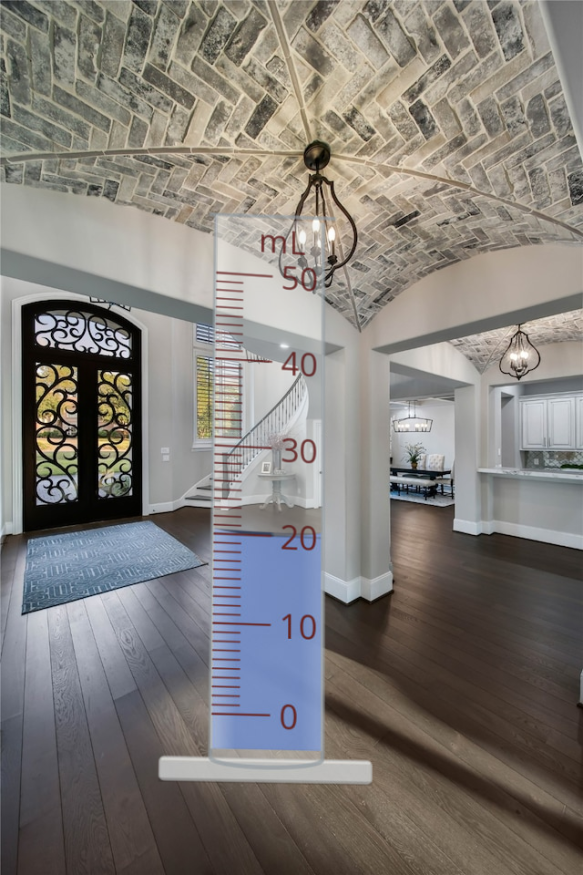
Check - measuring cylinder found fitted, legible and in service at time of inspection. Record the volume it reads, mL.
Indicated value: 20 mL
